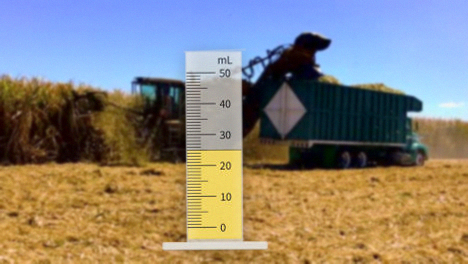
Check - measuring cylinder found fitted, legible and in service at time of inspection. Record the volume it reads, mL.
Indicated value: 25 mL
